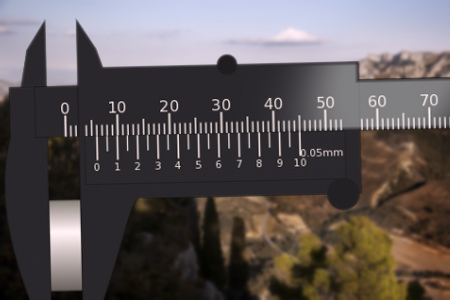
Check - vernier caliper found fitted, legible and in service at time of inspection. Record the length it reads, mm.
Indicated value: 6.0 mm
